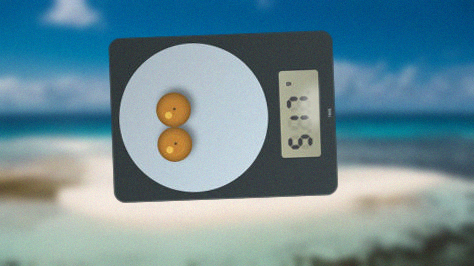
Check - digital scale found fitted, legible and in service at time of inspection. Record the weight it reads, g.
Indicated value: 517 g
